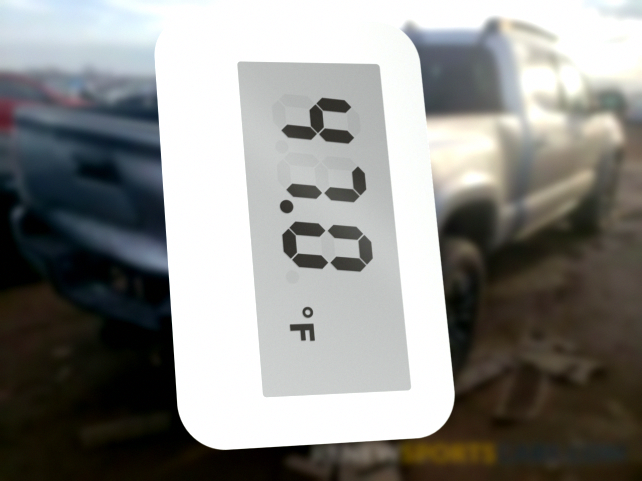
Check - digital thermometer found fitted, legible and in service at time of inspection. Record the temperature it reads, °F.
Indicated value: 47.0 °F
